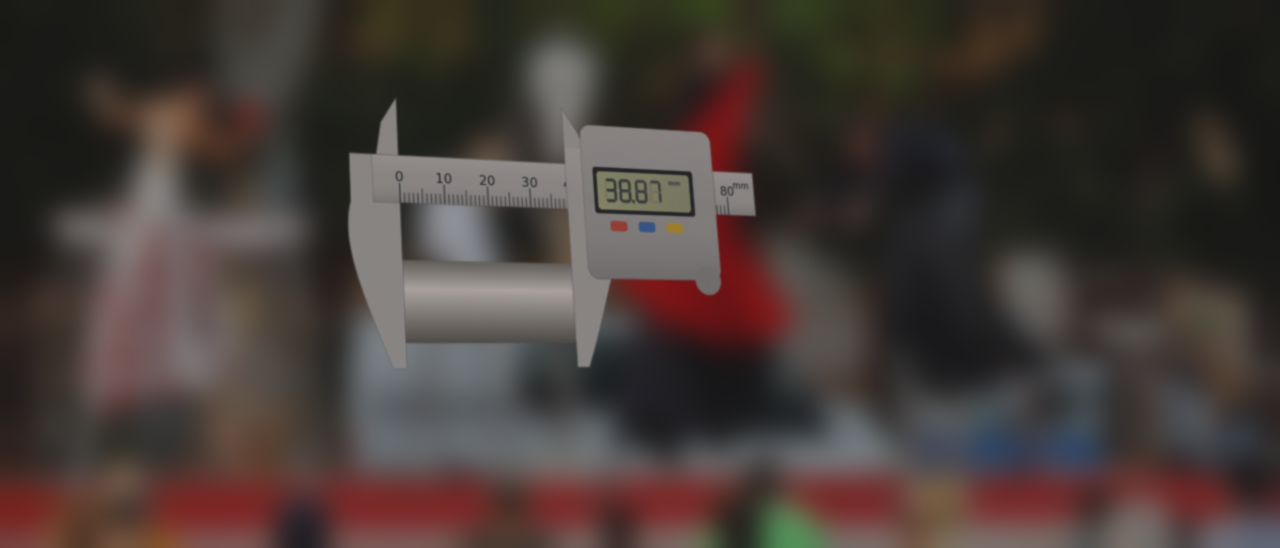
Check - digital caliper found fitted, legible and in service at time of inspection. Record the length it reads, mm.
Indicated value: 38.87 mm
